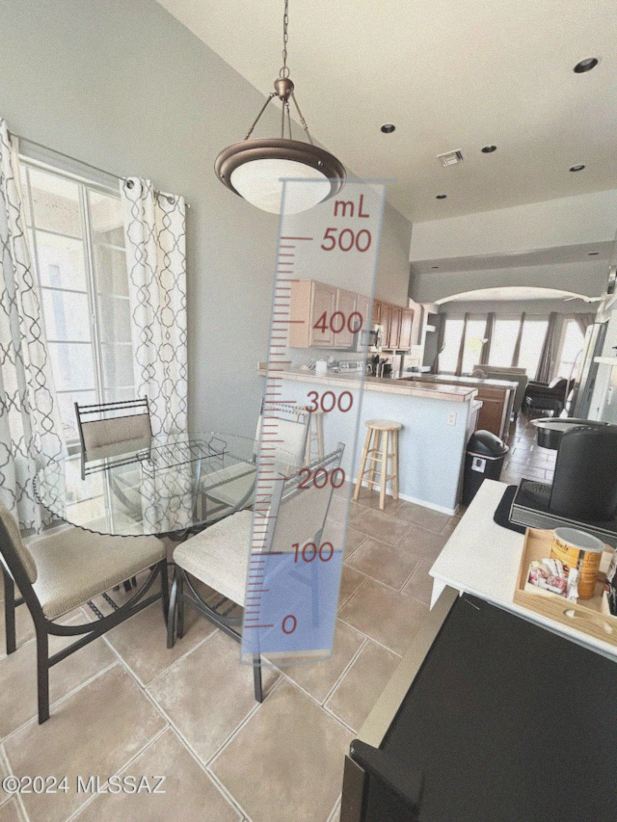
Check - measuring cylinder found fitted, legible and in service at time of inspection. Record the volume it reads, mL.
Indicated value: 100 mL
